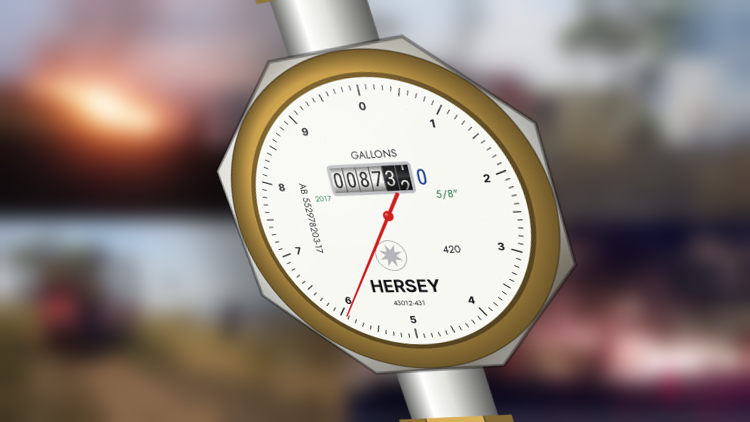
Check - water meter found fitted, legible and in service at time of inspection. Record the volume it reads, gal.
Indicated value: 87315.9 gal
